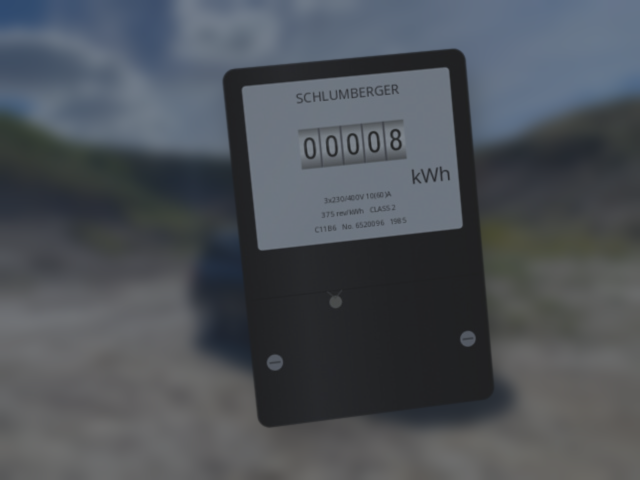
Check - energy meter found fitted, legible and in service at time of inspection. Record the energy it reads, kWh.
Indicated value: 8 kWh
